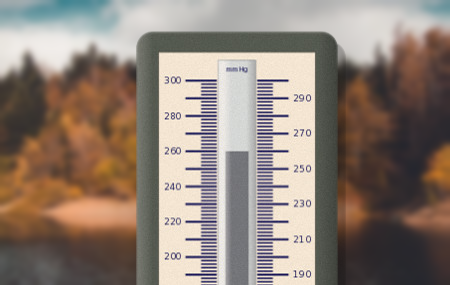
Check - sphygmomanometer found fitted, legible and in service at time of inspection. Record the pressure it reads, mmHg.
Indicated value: 260 mmHg
